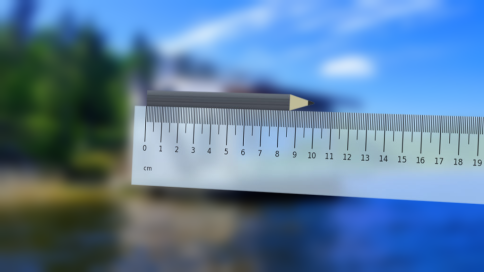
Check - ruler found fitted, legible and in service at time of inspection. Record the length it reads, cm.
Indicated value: 10 cm
